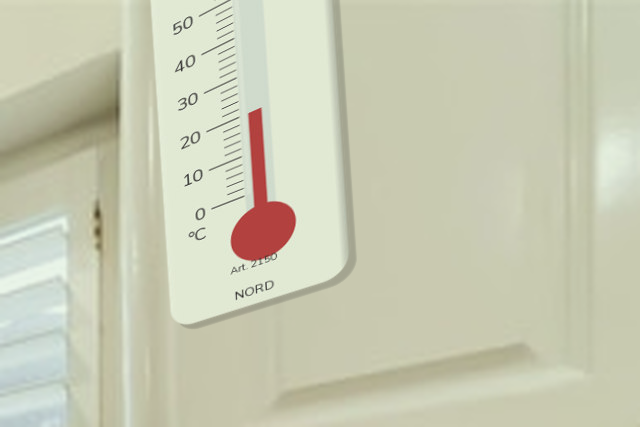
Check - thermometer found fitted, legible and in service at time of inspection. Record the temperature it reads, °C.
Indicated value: 20 °C
